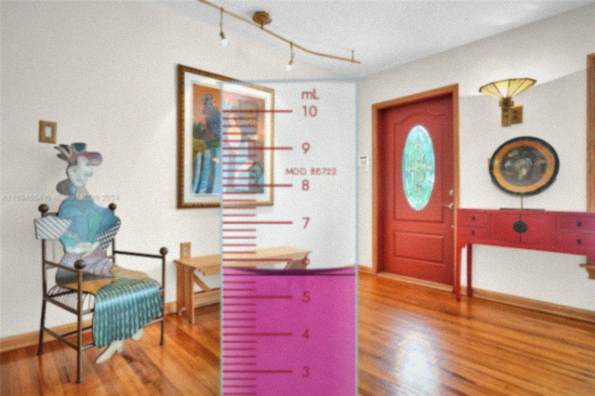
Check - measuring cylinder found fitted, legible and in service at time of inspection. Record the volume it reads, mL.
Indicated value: 5.6 mL
